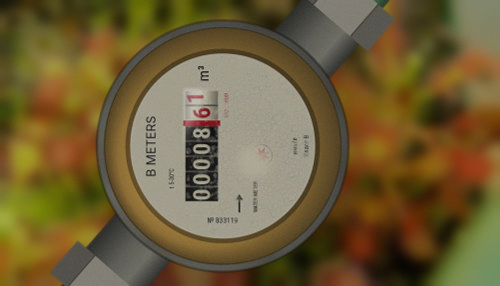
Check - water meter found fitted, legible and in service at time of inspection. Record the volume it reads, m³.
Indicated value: 8.61 m³
